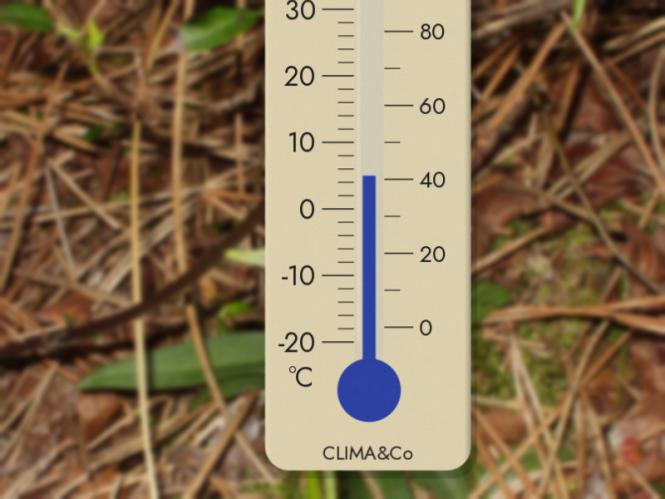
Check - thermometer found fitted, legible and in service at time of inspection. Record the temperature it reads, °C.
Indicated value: 5 °C
